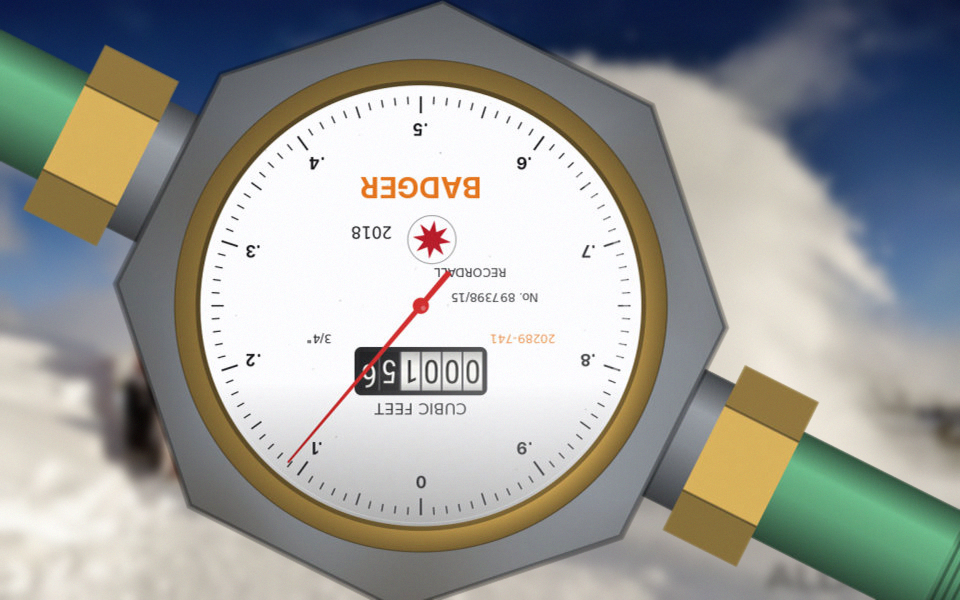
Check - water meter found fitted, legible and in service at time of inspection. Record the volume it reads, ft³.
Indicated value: 156.11 ft³
